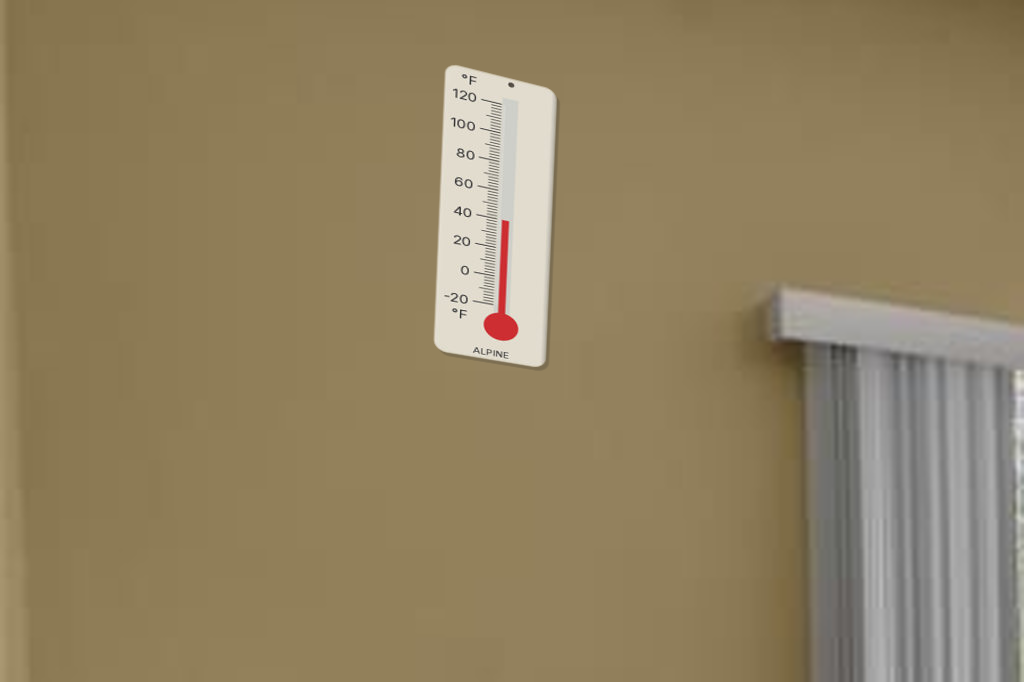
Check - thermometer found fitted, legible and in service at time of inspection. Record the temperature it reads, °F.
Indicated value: 40 °F
